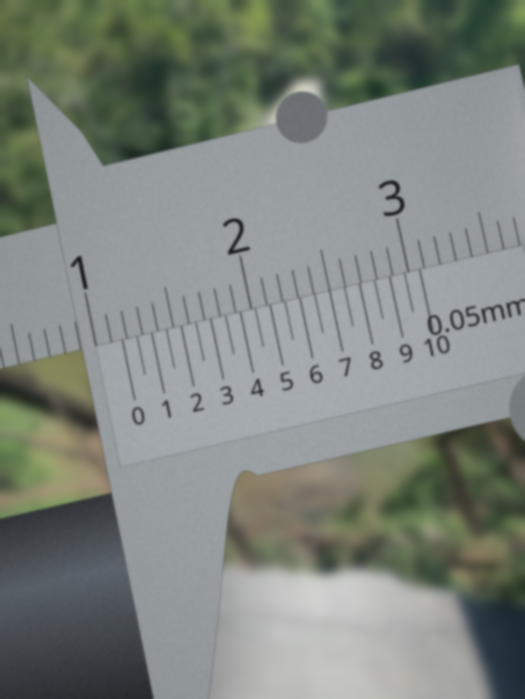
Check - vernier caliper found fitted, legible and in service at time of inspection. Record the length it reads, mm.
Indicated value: 11.7 mm
